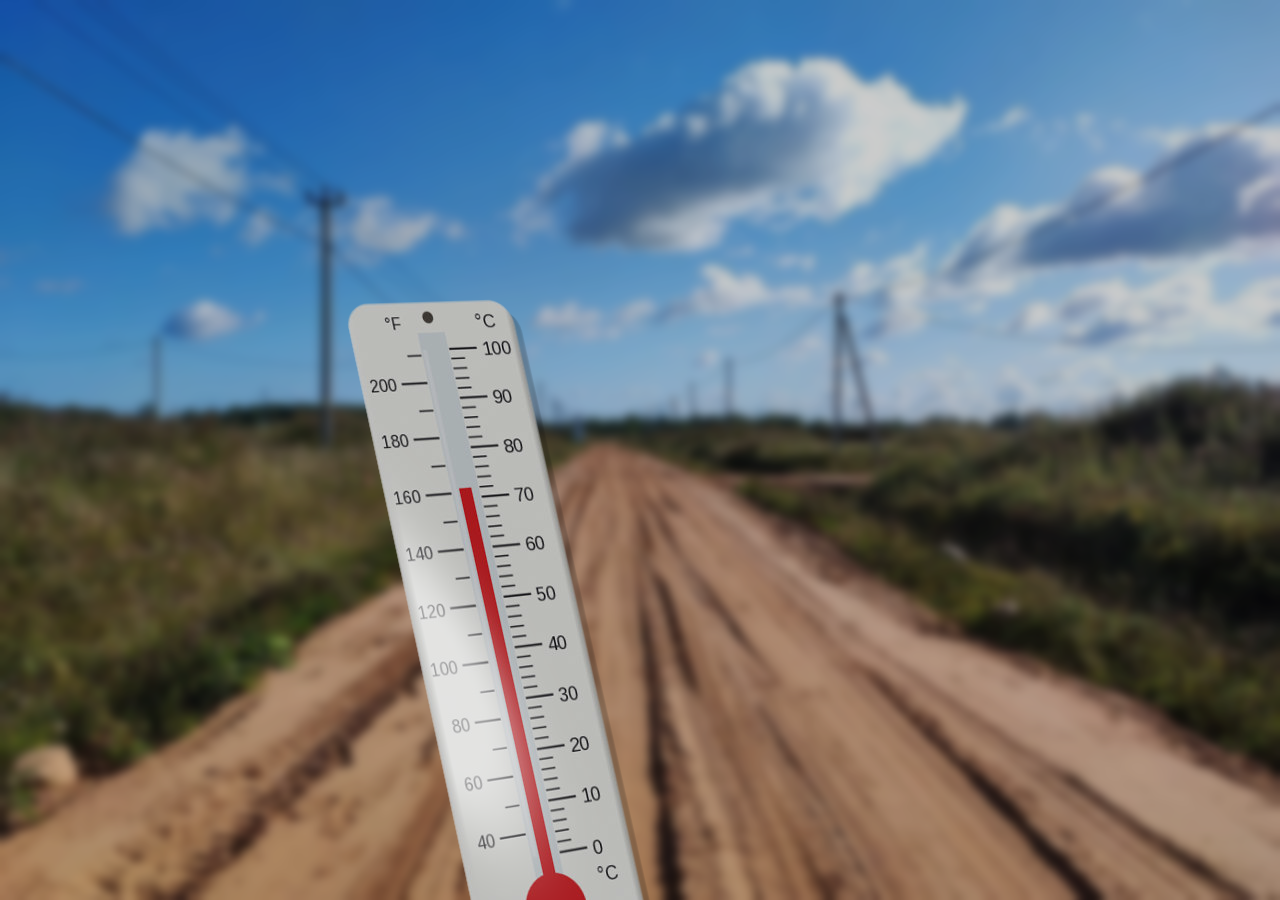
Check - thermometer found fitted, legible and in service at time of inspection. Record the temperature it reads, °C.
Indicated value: 72 °C
